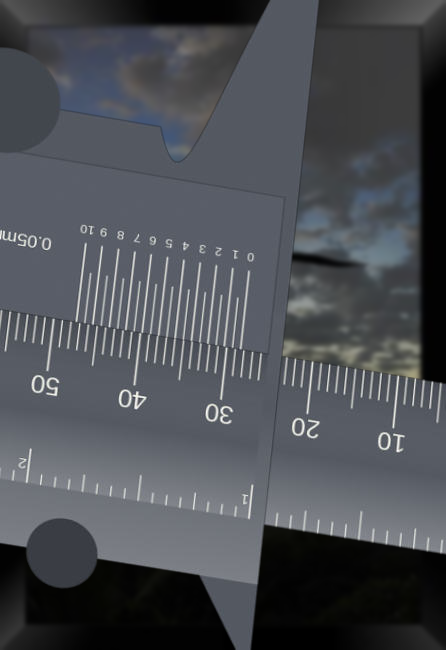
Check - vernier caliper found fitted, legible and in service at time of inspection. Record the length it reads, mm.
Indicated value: 28.4 mm
